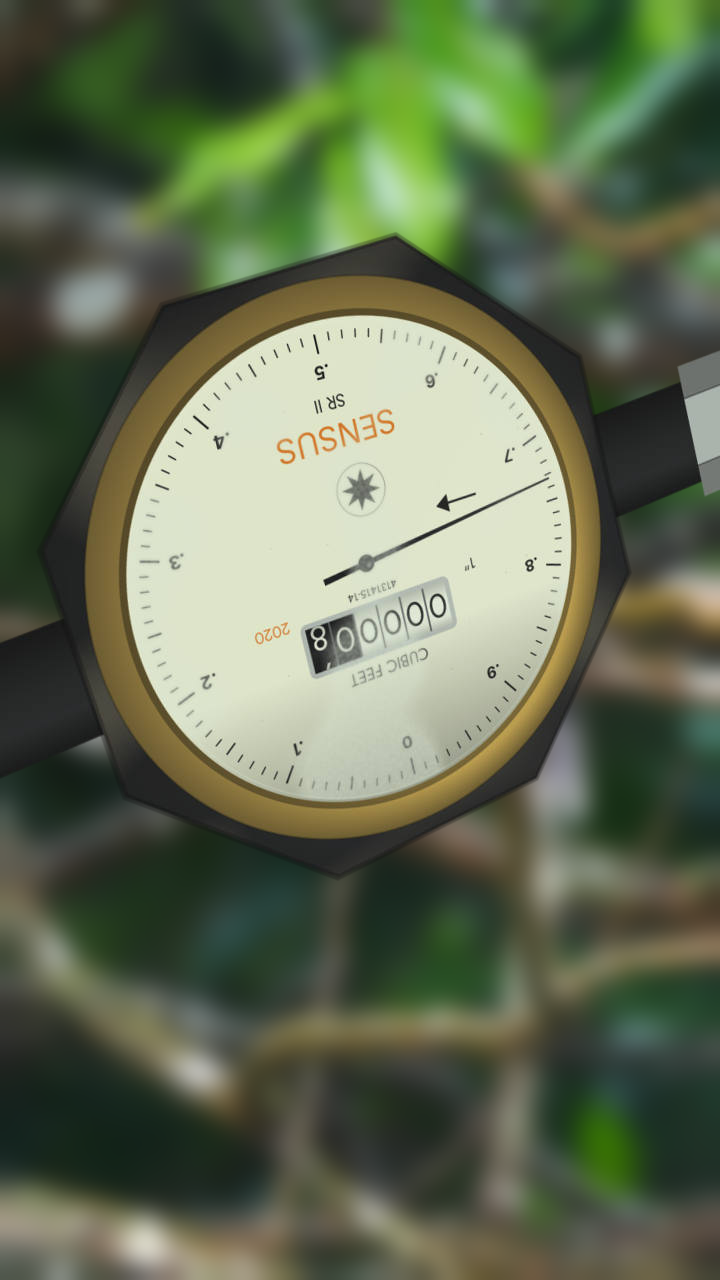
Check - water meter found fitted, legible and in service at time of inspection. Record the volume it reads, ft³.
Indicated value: 7.73 ft³
